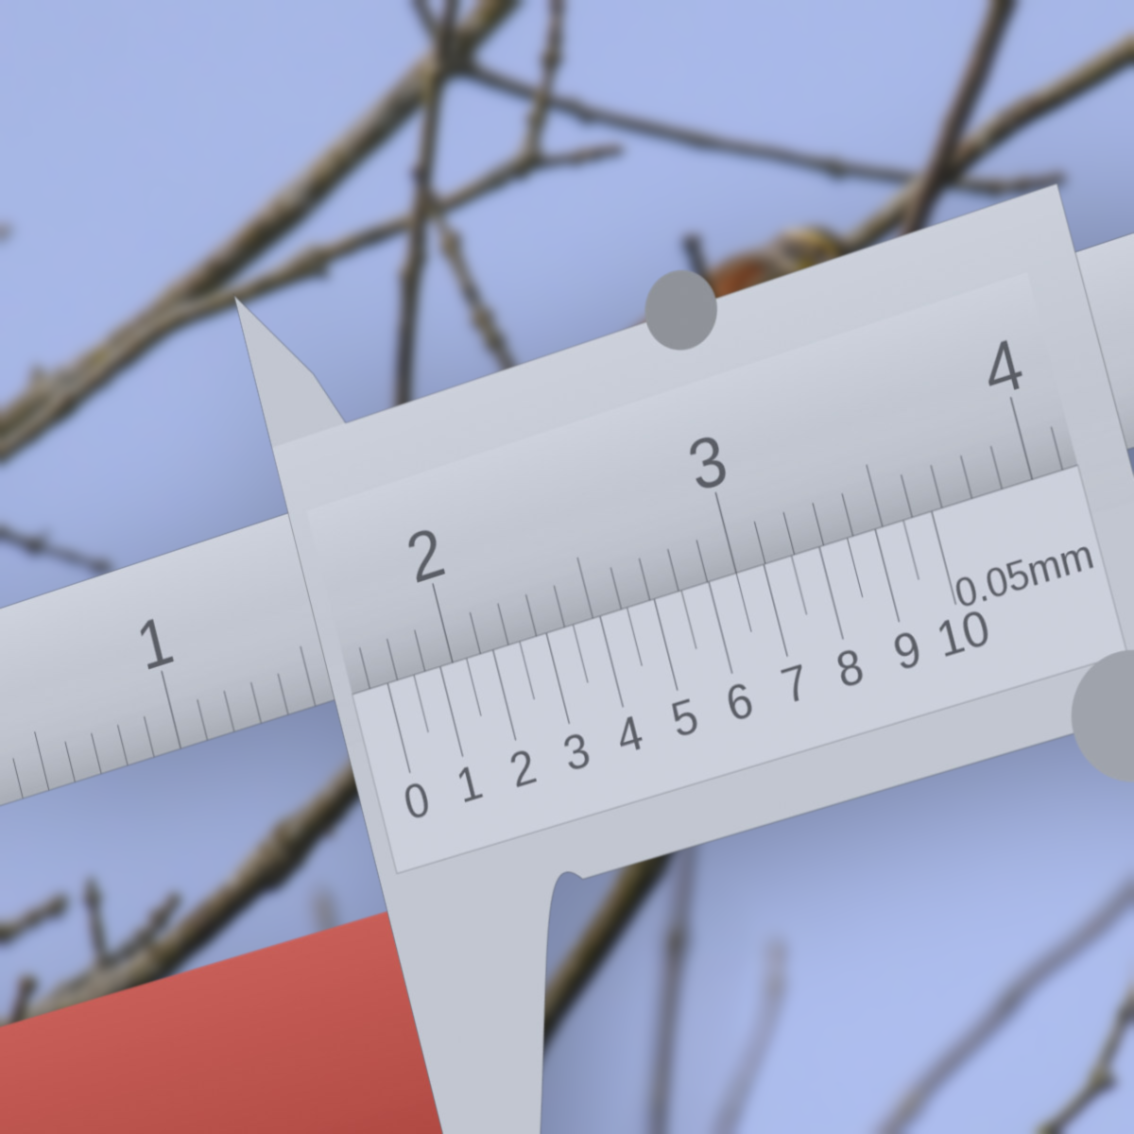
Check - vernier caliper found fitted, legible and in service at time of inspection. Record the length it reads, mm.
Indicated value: 17.65 mm
